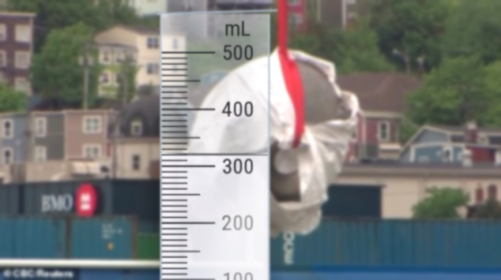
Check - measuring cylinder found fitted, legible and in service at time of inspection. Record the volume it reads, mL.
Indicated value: 320 mL
